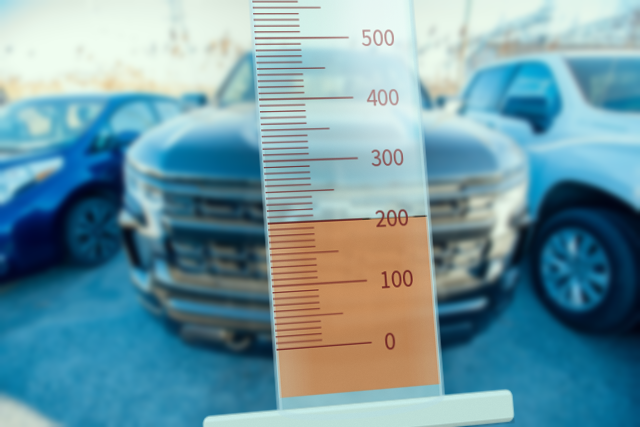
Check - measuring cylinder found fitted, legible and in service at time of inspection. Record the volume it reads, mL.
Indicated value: 200 mL
